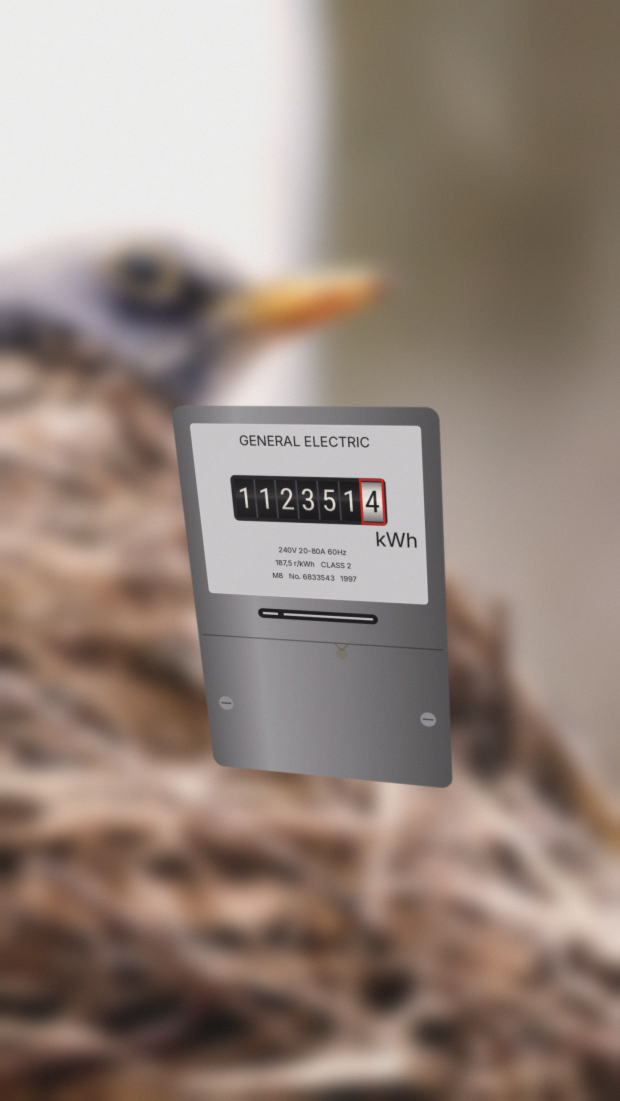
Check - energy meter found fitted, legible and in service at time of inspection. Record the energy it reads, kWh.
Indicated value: 112351.4 kWh
